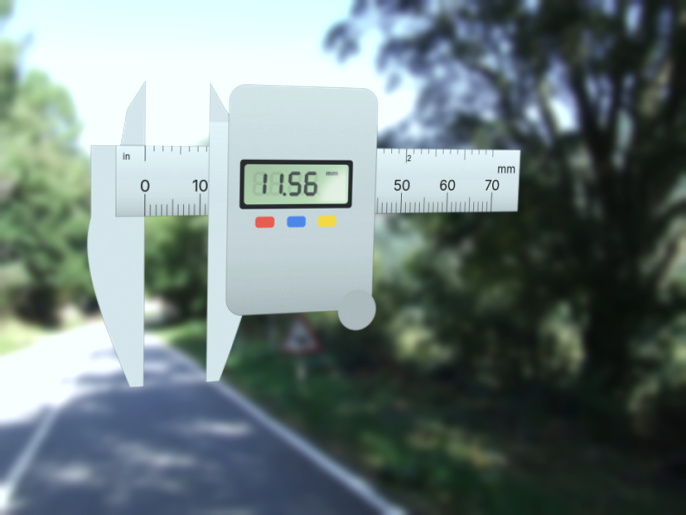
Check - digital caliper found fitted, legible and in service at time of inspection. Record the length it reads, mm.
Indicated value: 11.56 mm
